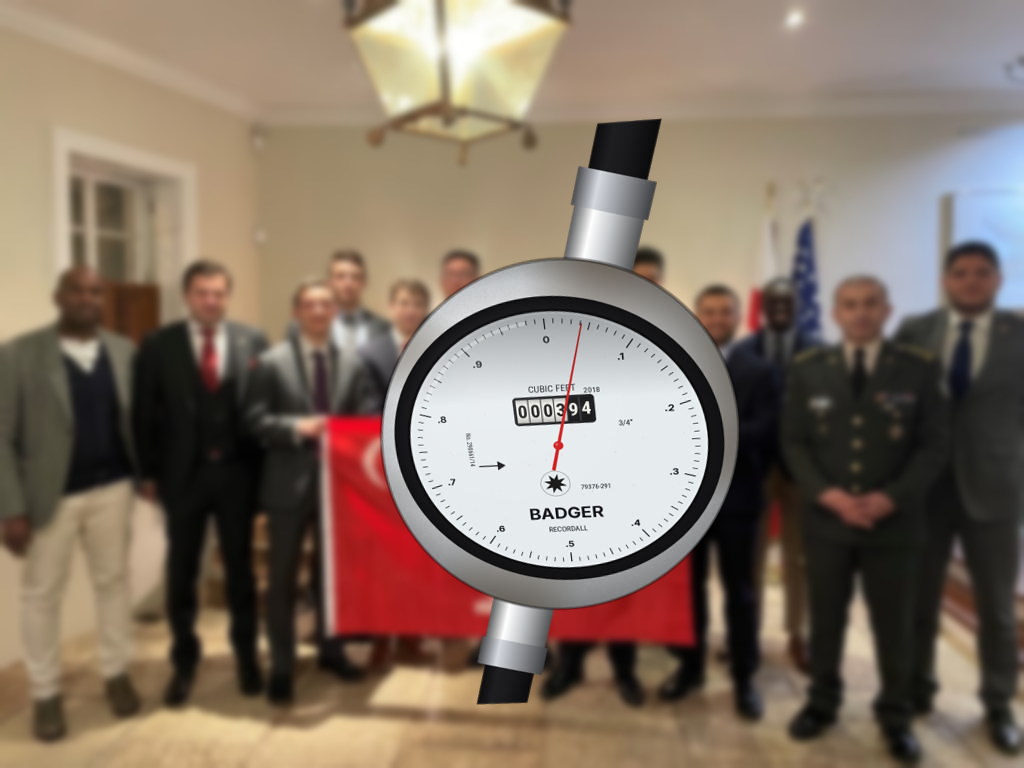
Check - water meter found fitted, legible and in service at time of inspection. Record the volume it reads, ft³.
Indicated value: 394.04 ft³
